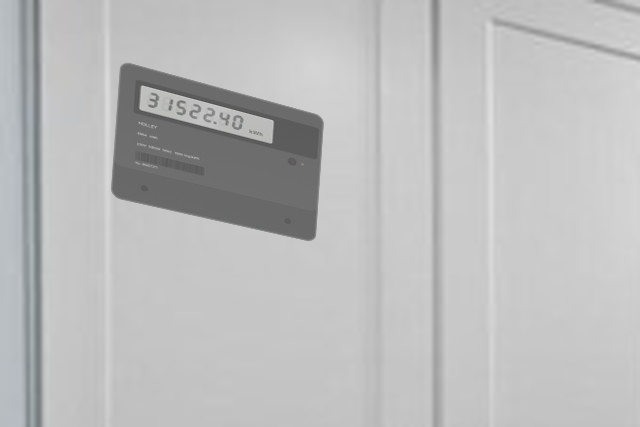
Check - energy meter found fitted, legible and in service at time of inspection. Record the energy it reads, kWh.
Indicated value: 31522.40 kWh
